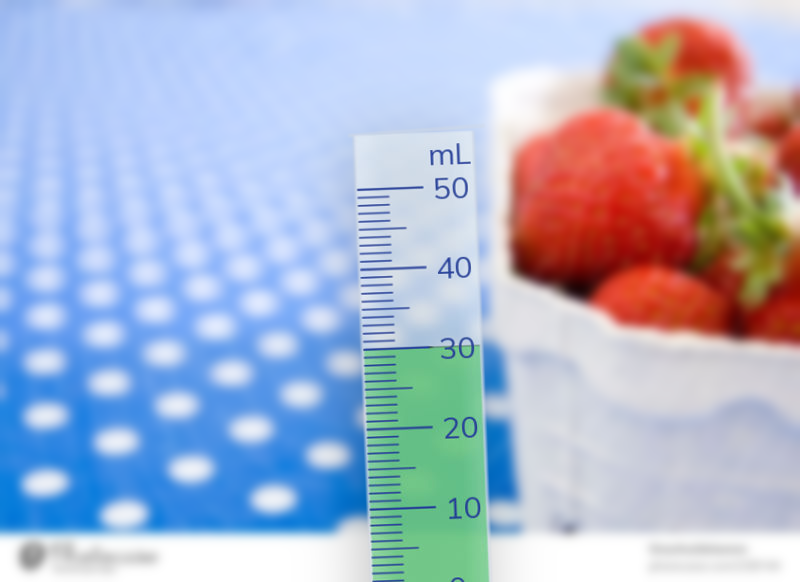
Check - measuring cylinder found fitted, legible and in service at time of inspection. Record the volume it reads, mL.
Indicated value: 30 mL
